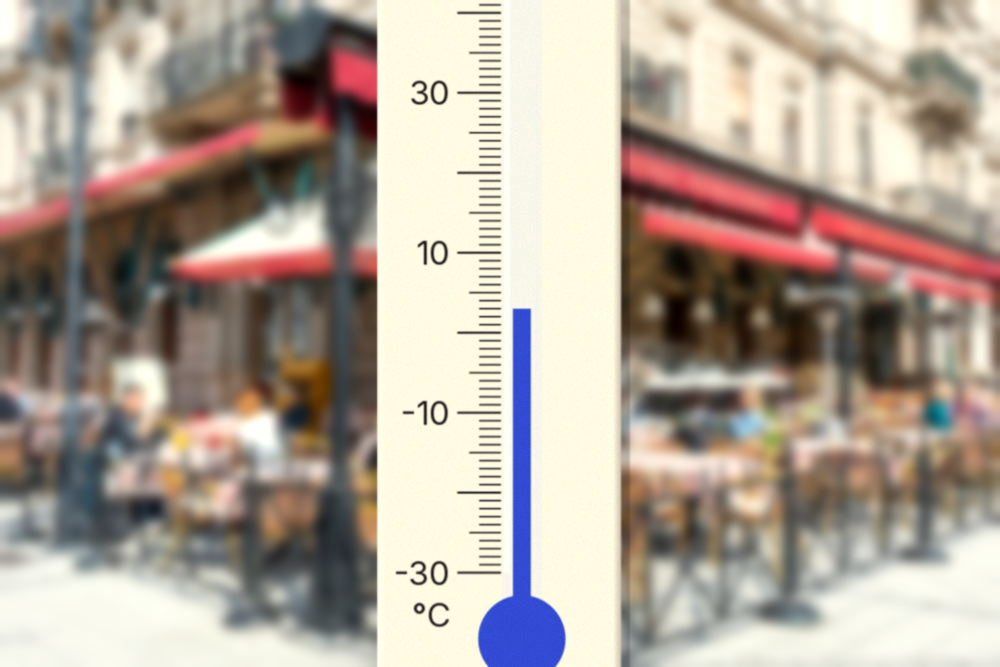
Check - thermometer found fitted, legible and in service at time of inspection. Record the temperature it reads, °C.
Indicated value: 3 °C
